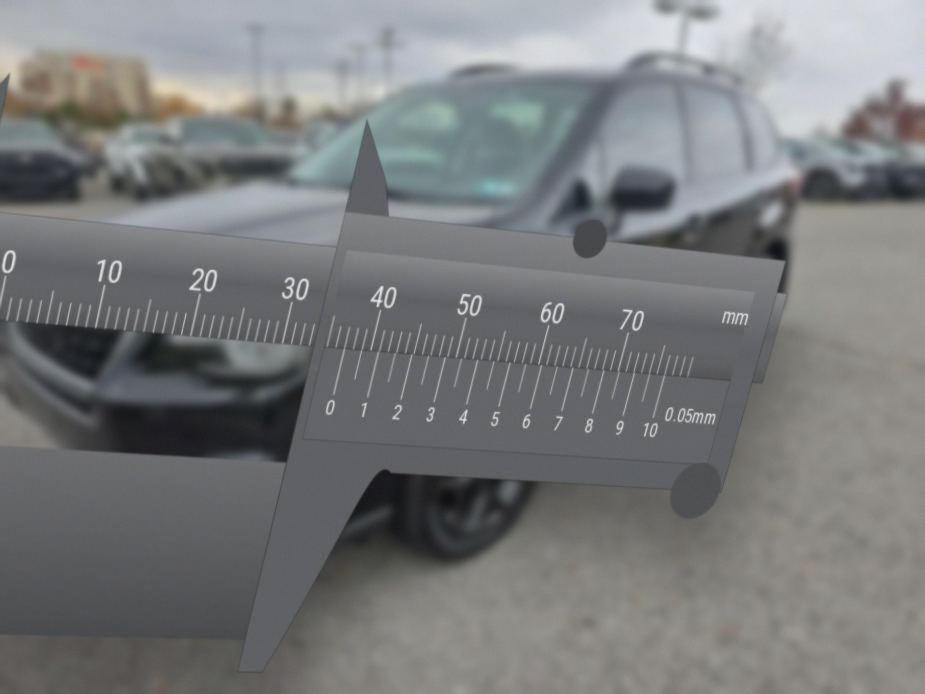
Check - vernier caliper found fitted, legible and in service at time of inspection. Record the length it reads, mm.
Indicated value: 37.0 mm
